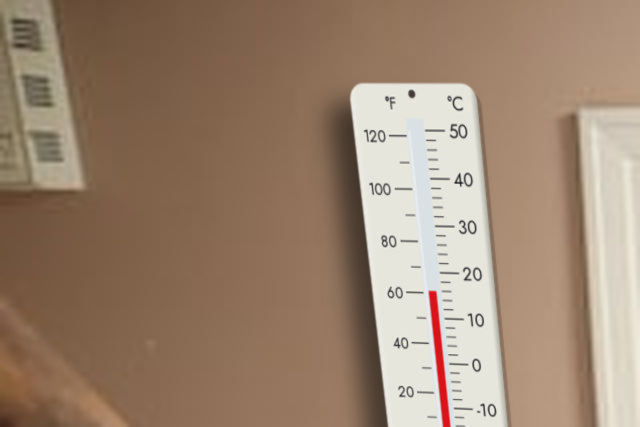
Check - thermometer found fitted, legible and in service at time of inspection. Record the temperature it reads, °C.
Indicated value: 16 °C
